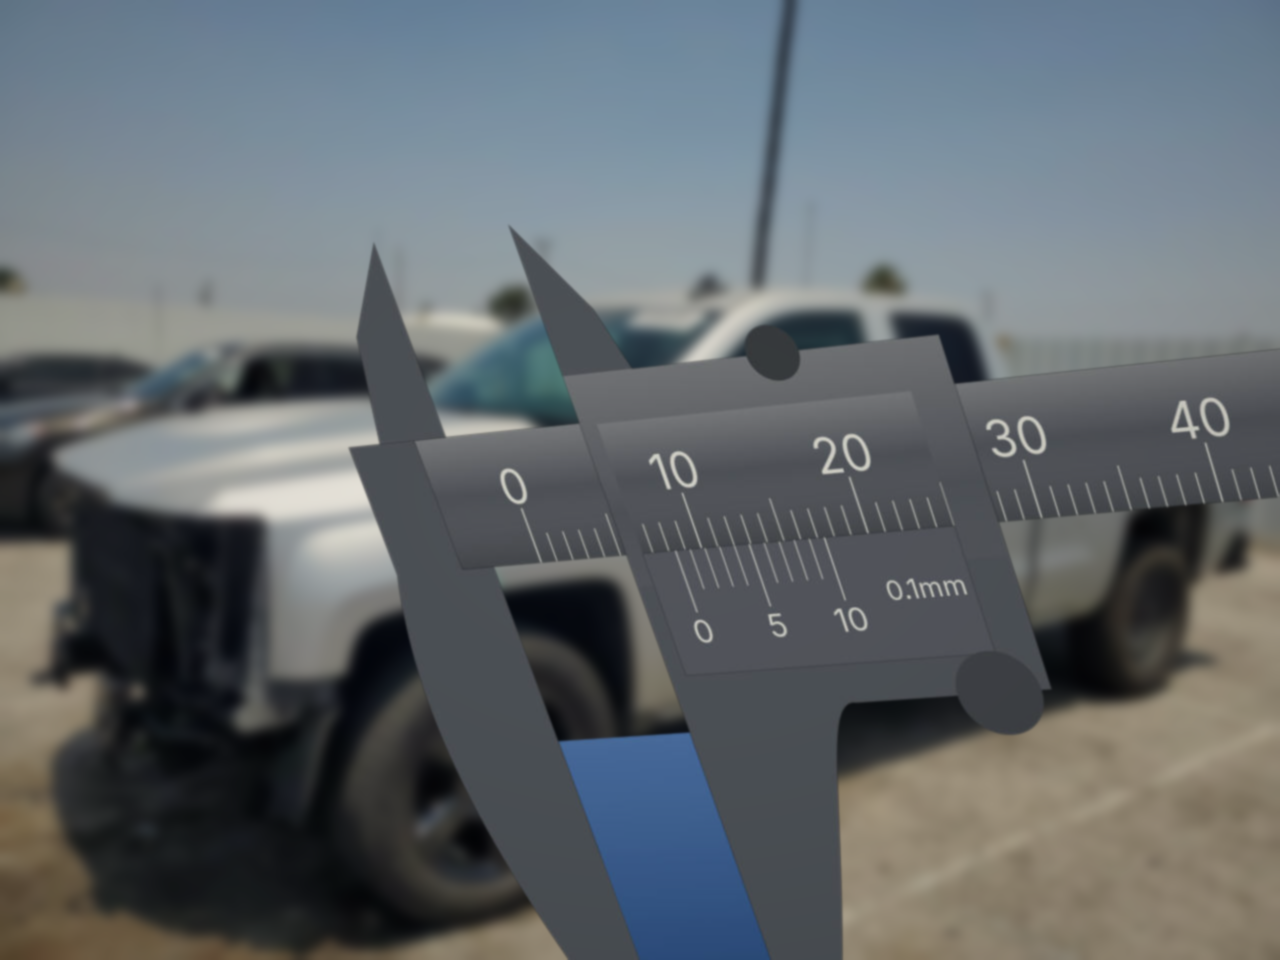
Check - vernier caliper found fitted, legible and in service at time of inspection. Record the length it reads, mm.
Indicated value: 8.4 mm
